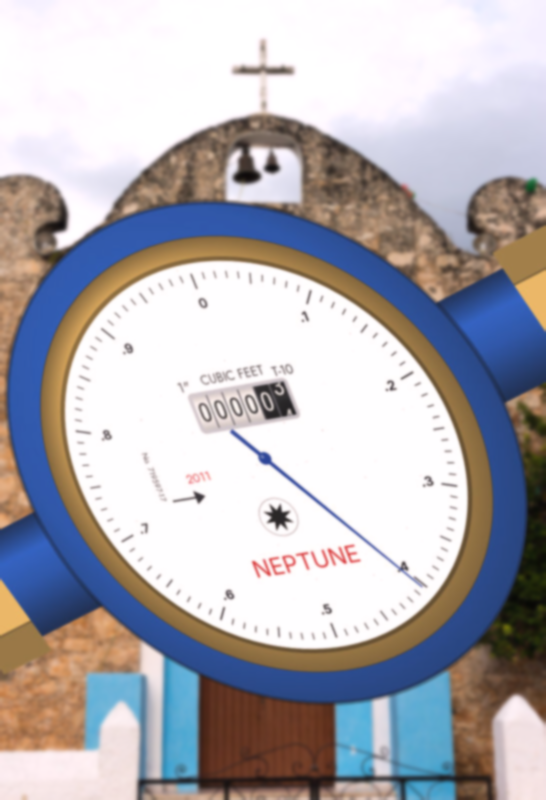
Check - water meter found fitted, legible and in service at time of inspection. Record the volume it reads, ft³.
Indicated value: 3.40 ft³
